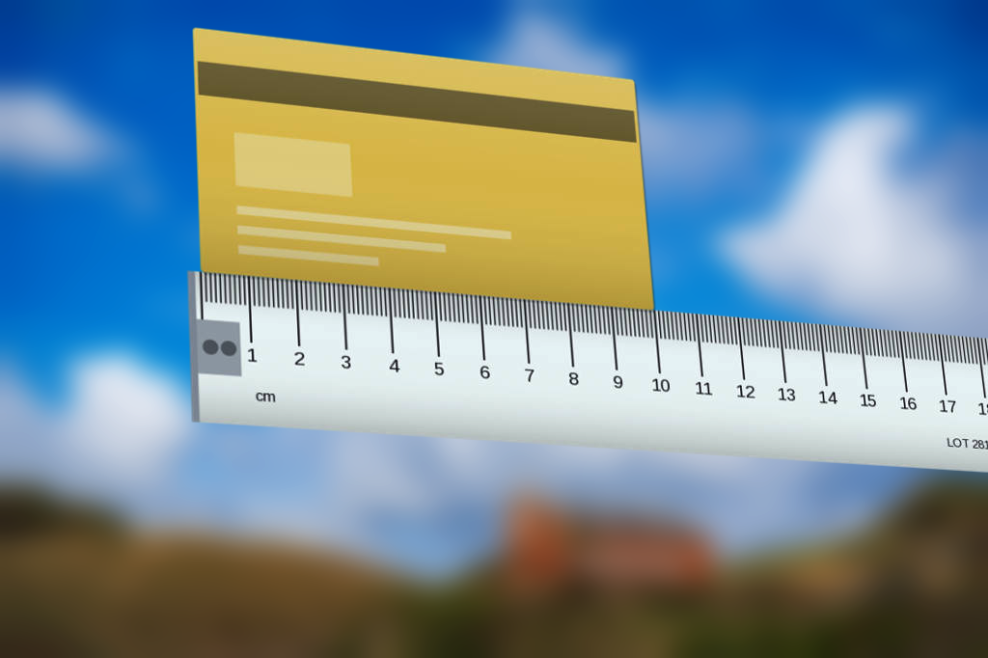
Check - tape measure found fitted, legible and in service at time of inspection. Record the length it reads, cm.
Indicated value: 10 cm
